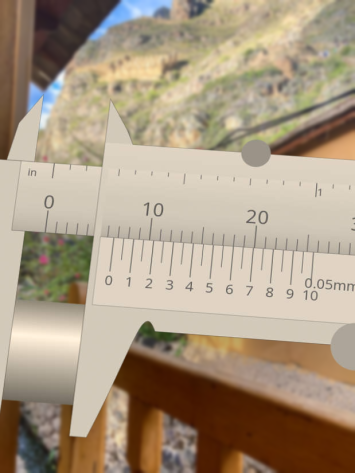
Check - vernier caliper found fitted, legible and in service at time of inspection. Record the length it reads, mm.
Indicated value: 6.6 mm
